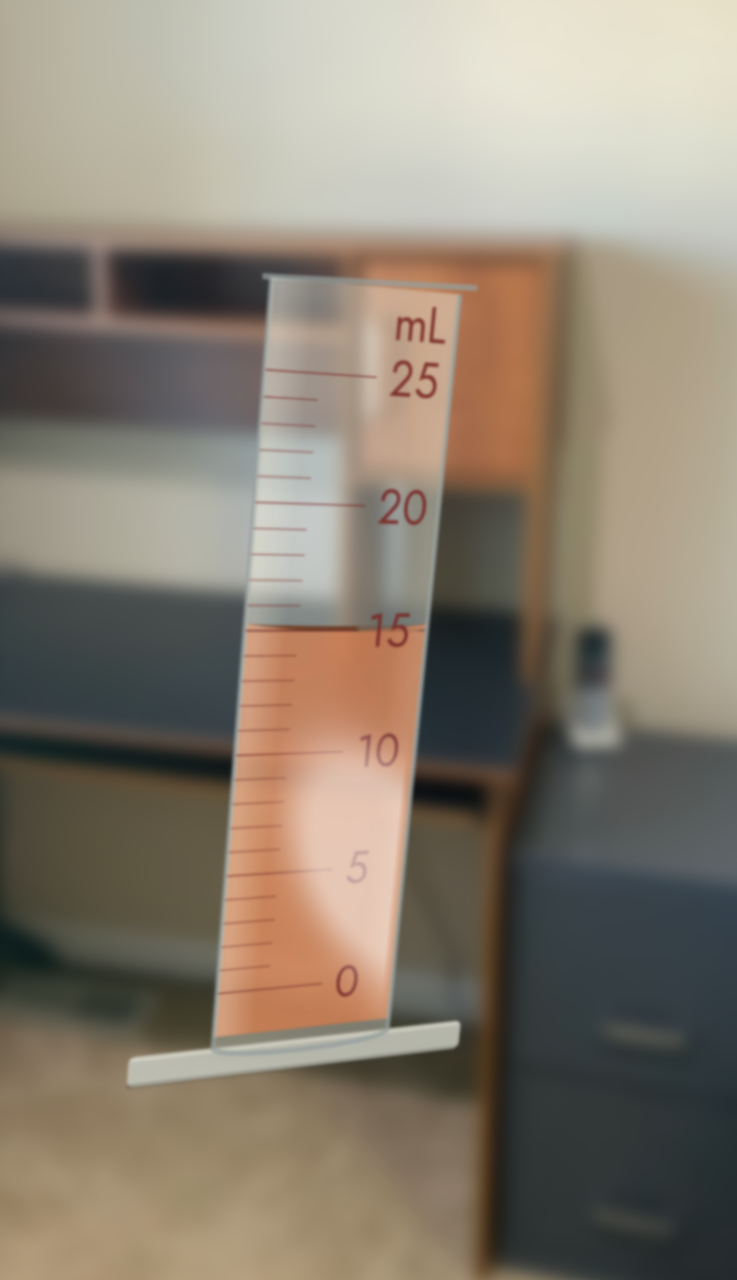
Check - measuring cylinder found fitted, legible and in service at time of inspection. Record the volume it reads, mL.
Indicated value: 15 mL
